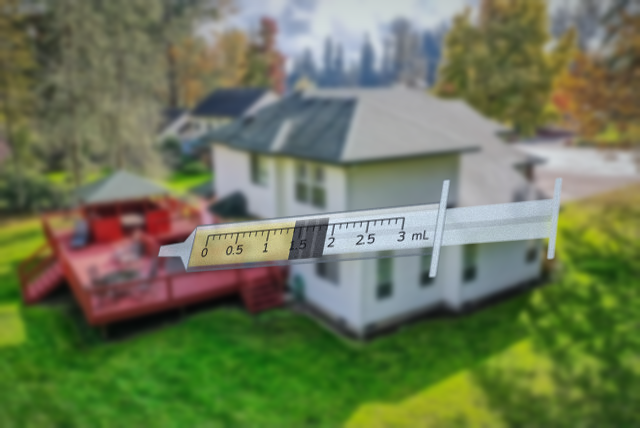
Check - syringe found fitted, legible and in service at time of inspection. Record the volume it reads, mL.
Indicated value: 1.4 mL
